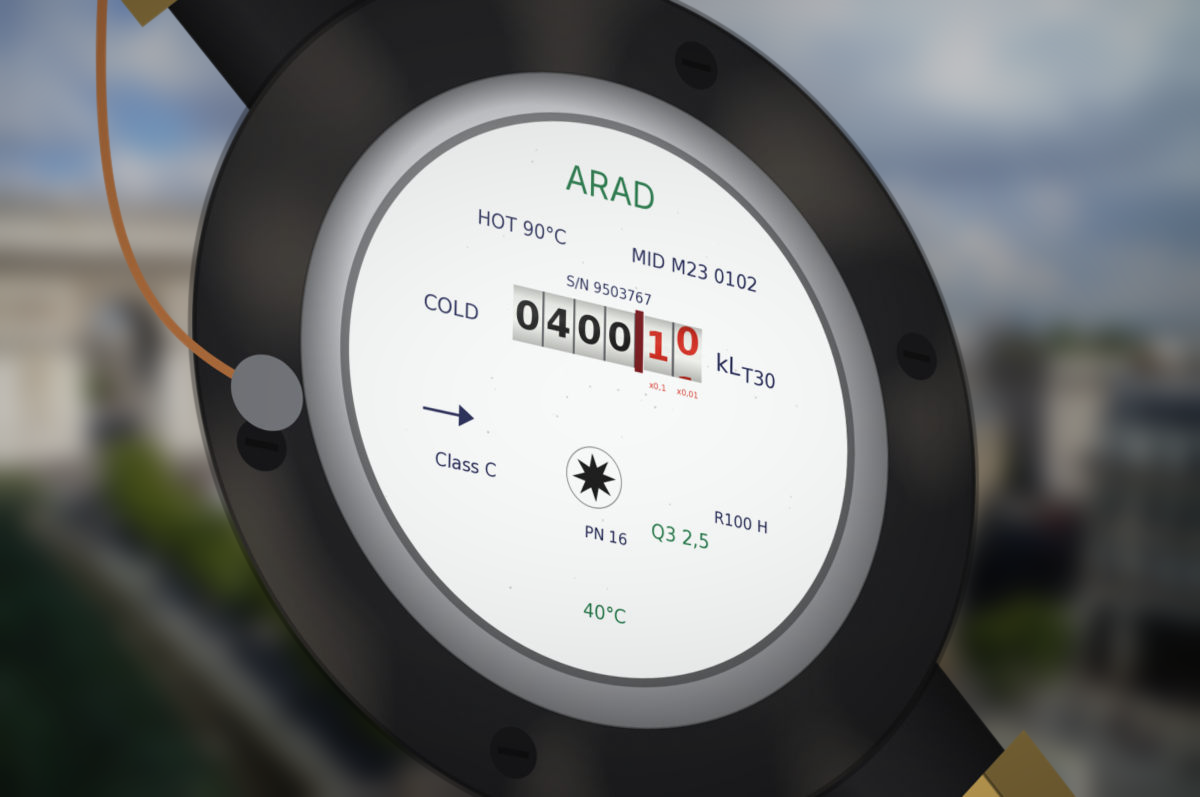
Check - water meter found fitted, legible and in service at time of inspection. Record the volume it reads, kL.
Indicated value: 400.10 kL
